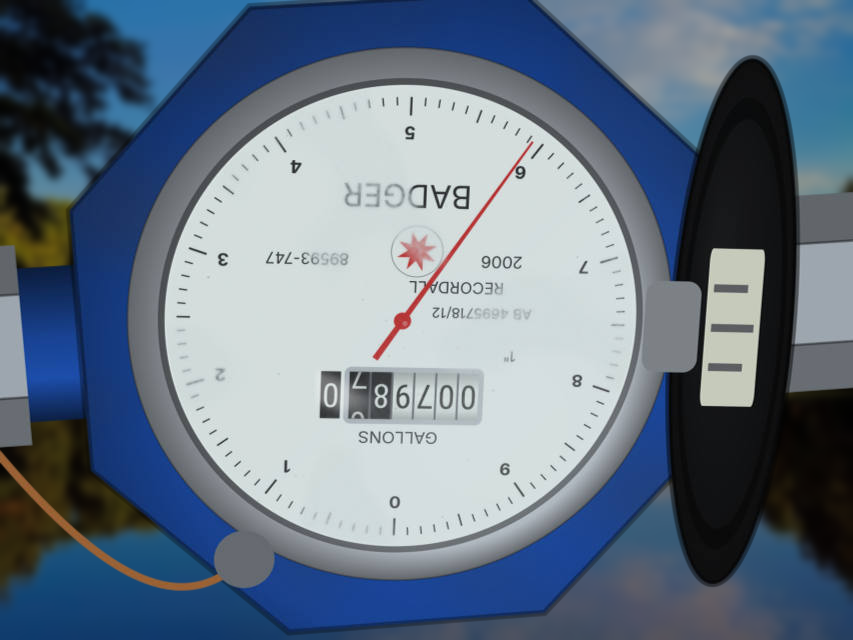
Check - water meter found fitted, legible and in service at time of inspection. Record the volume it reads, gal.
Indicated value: 79865.9 gal
